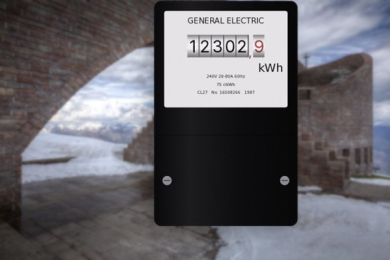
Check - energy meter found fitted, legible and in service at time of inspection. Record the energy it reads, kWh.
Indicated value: 12302.9 kWh
